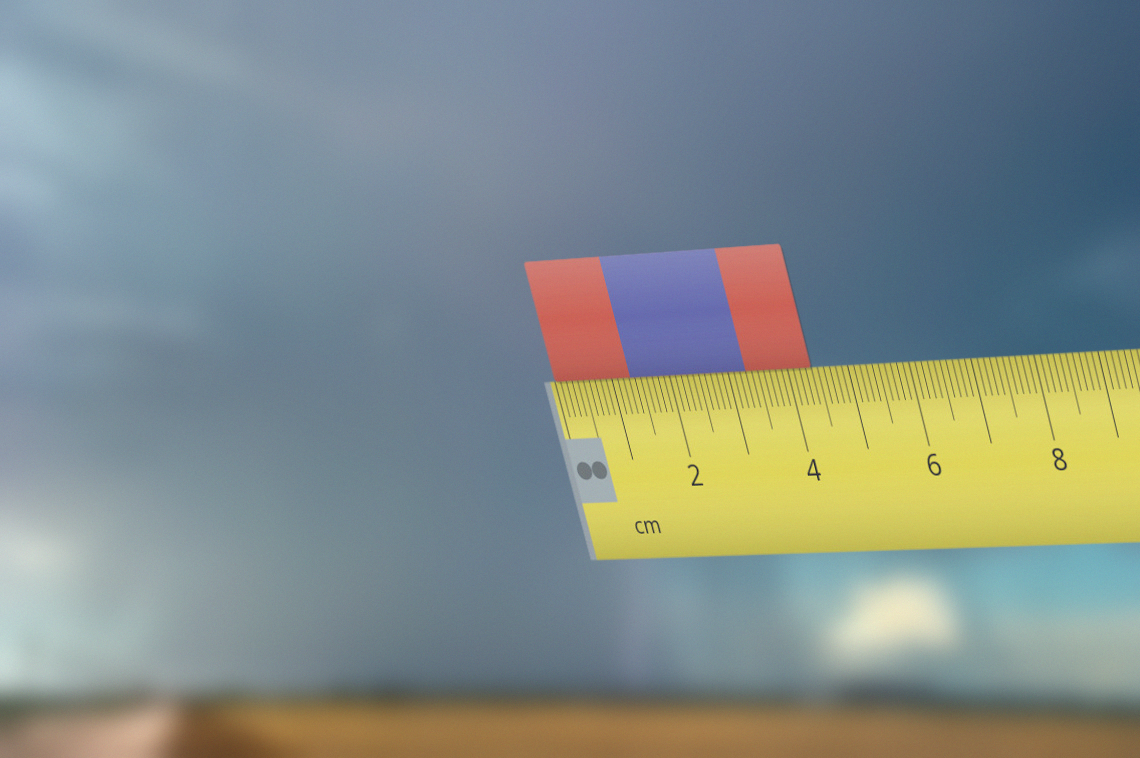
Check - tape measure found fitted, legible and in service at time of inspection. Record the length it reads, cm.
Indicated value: 4.4 cm
